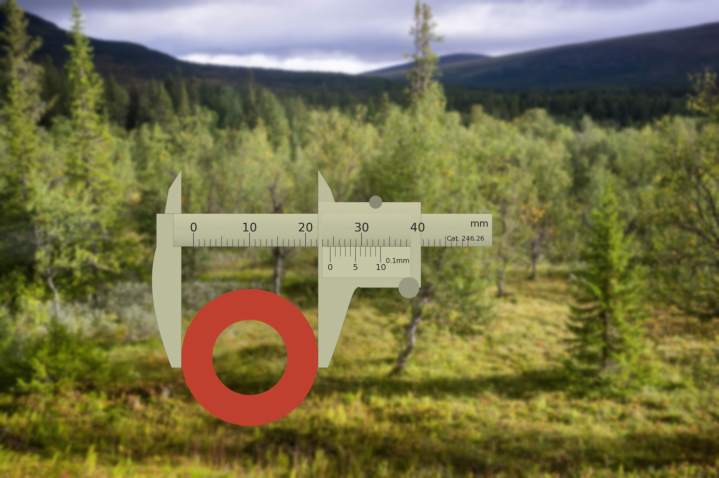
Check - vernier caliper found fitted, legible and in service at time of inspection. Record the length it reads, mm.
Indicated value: 24.4 mm
